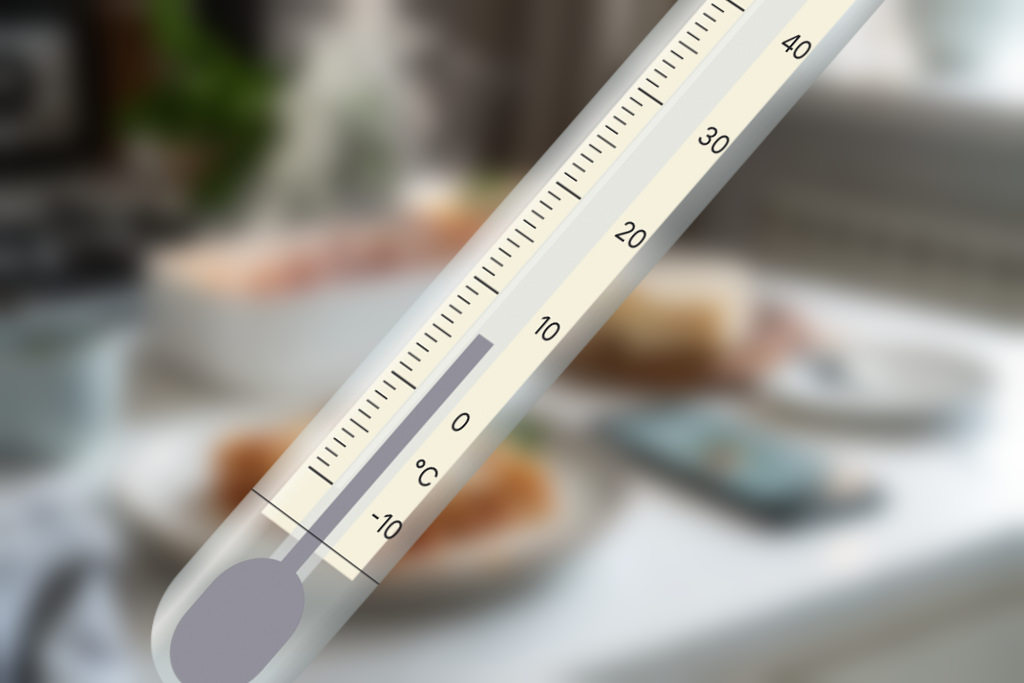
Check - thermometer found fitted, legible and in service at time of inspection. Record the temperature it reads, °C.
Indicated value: 6.5 °C
